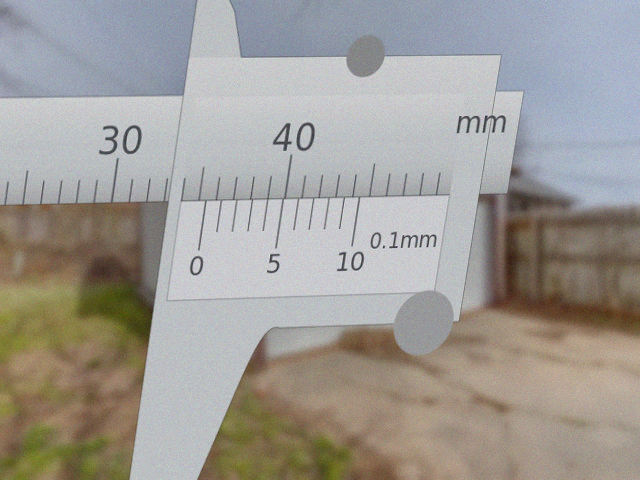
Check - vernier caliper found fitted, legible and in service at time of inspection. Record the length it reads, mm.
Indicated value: 35.4 mm
